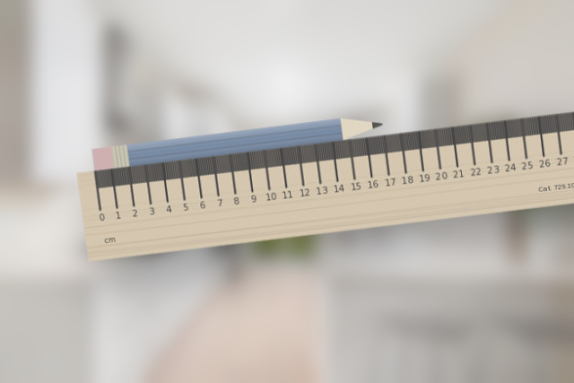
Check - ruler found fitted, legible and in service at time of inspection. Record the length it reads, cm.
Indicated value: 17 cm
